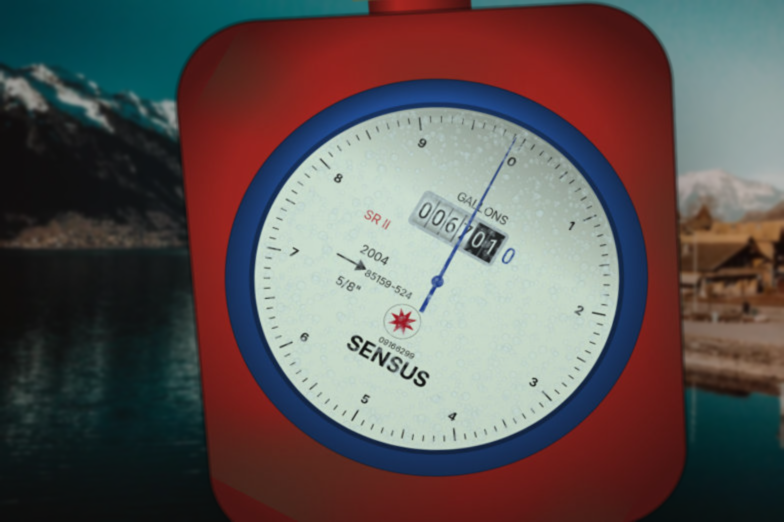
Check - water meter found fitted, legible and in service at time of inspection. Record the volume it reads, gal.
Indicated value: 67009.9 gal
